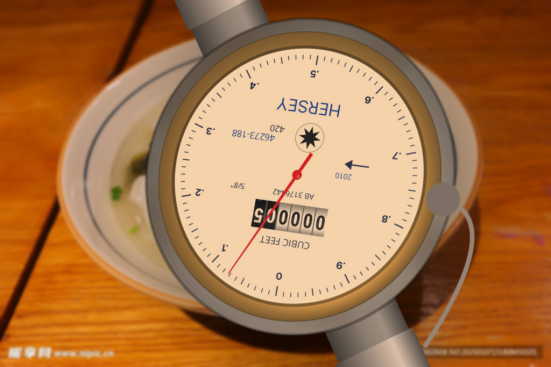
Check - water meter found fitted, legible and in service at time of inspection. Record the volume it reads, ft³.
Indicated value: 5.07 ft³
